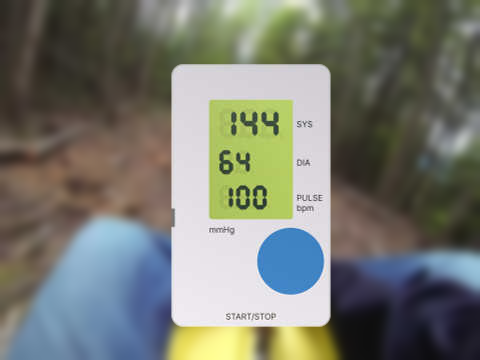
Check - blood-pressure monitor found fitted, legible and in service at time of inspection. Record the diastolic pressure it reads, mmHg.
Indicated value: 64 mmHg
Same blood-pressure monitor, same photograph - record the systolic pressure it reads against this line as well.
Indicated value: 144 mmHg
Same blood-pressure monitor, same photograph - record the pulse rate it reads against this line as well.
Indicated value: 100 bpm
